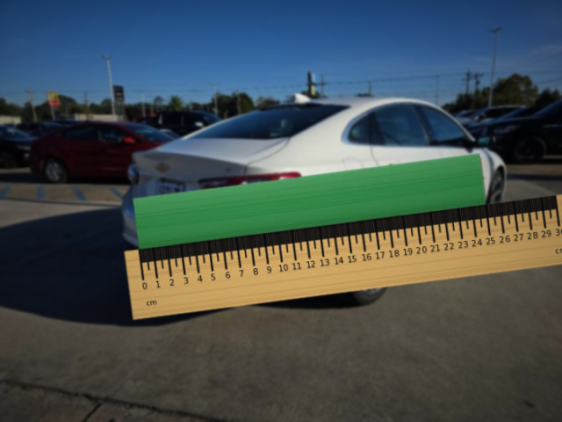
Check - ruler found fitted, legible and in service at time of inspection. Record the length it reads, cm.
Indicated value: 25 cm
